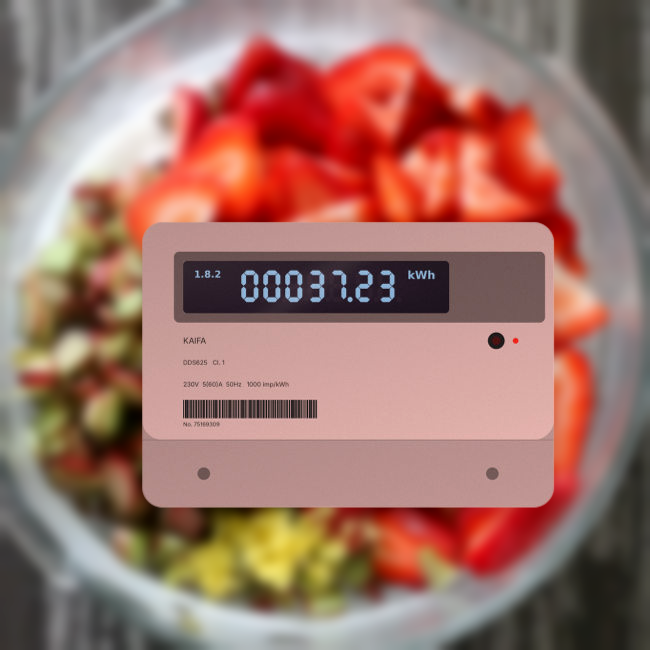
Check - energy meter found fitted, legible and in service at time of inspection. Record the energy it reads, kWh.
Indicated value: 37.23 kWh
